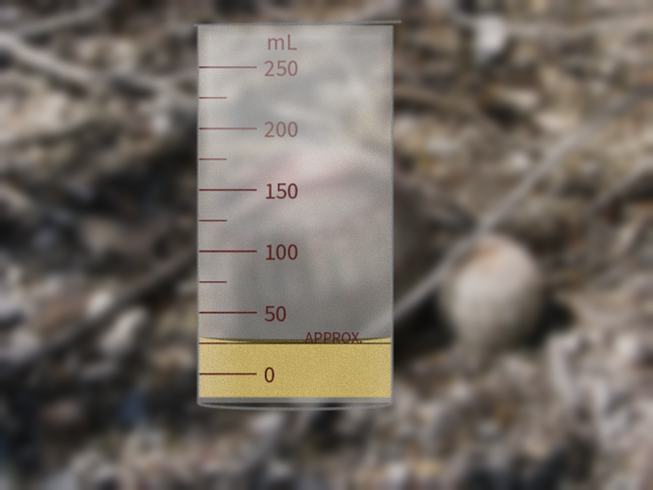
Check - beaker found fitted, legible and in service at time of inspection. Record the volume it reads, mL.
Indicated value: 25 mL
